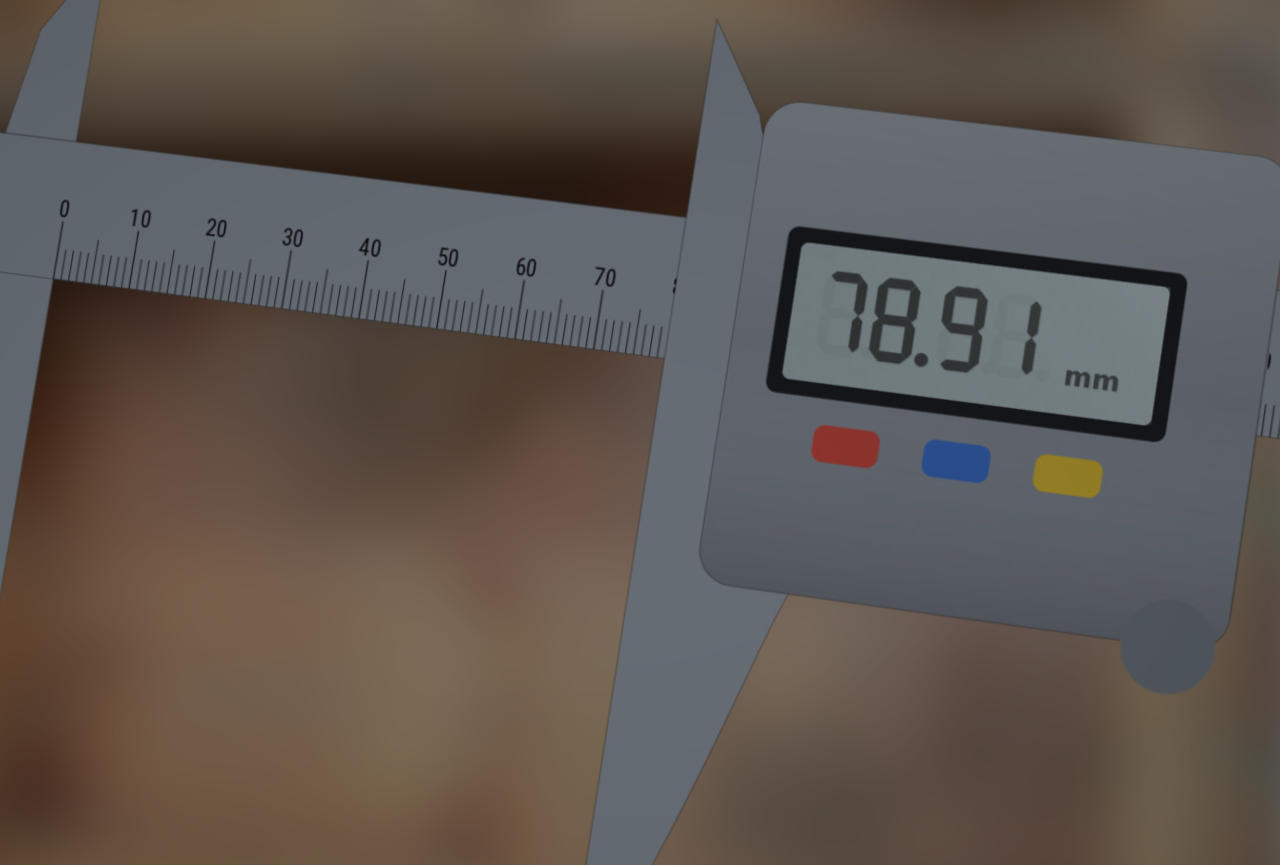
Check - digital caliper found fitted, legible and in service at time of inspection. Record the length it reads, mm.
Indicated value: 78.91 mm
